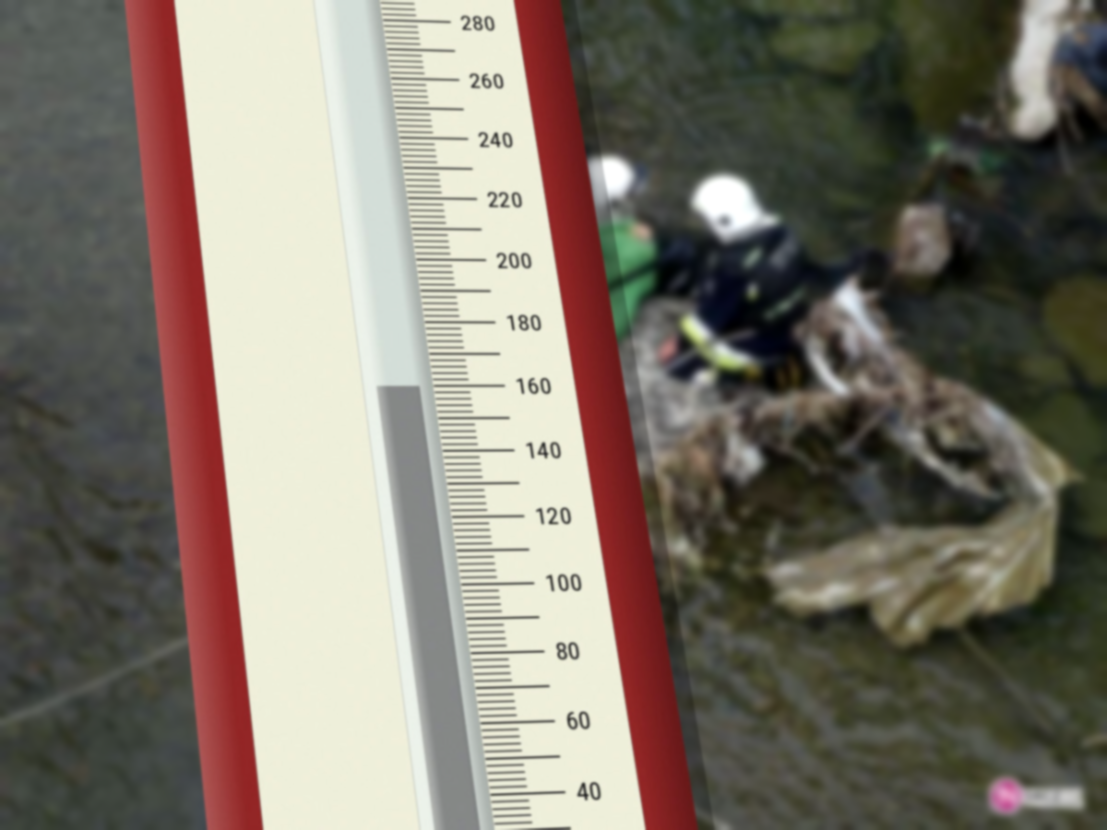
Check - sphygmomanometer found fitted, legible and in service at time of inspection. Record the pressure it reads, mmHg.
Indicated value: 160 mmHg
